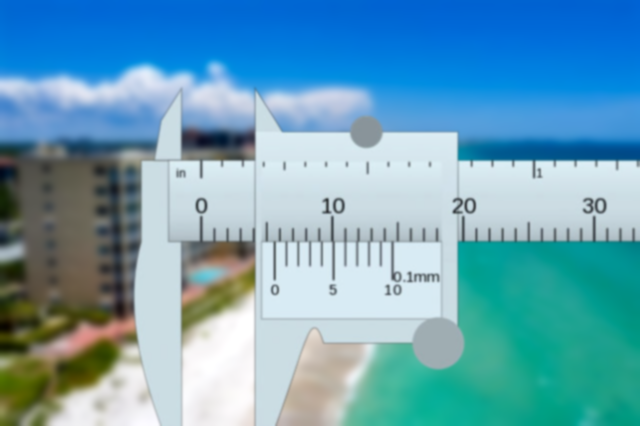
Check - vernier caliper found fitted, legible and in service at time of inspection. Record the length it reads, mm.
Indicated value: 5.6 mm
